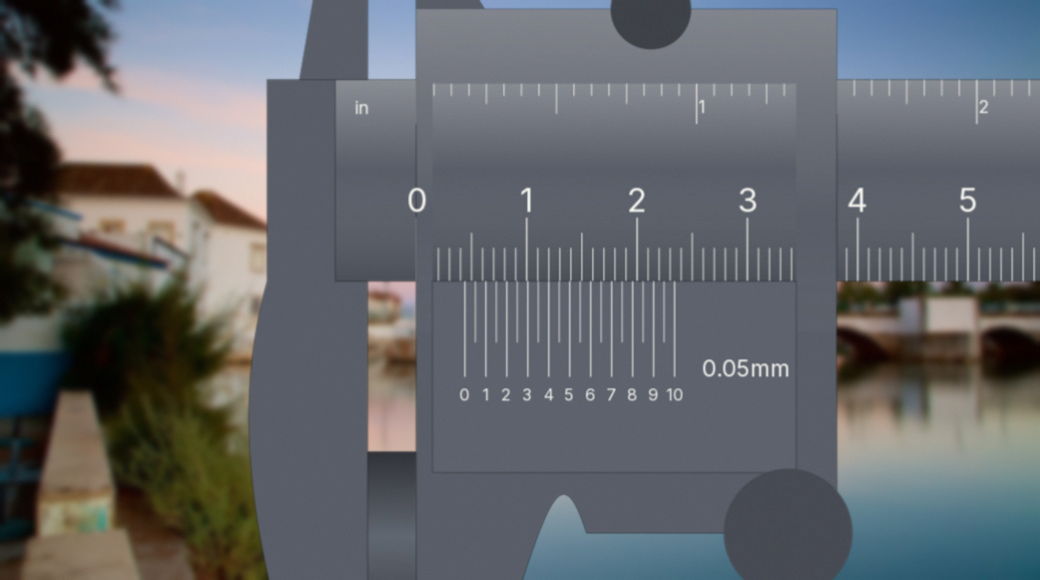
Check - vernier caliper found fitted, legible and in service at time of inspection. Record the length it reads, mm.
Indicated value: 4.4 mm
